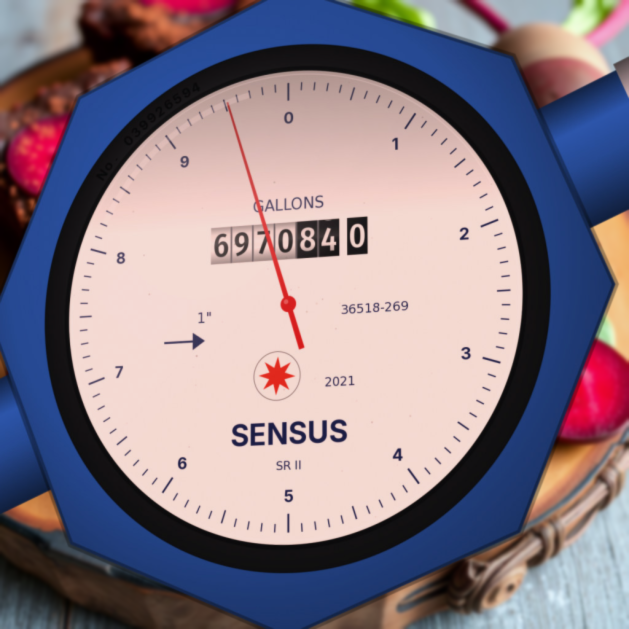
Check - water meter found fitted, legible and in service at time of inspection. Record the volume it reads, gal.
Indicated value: 6970839.5 gal
